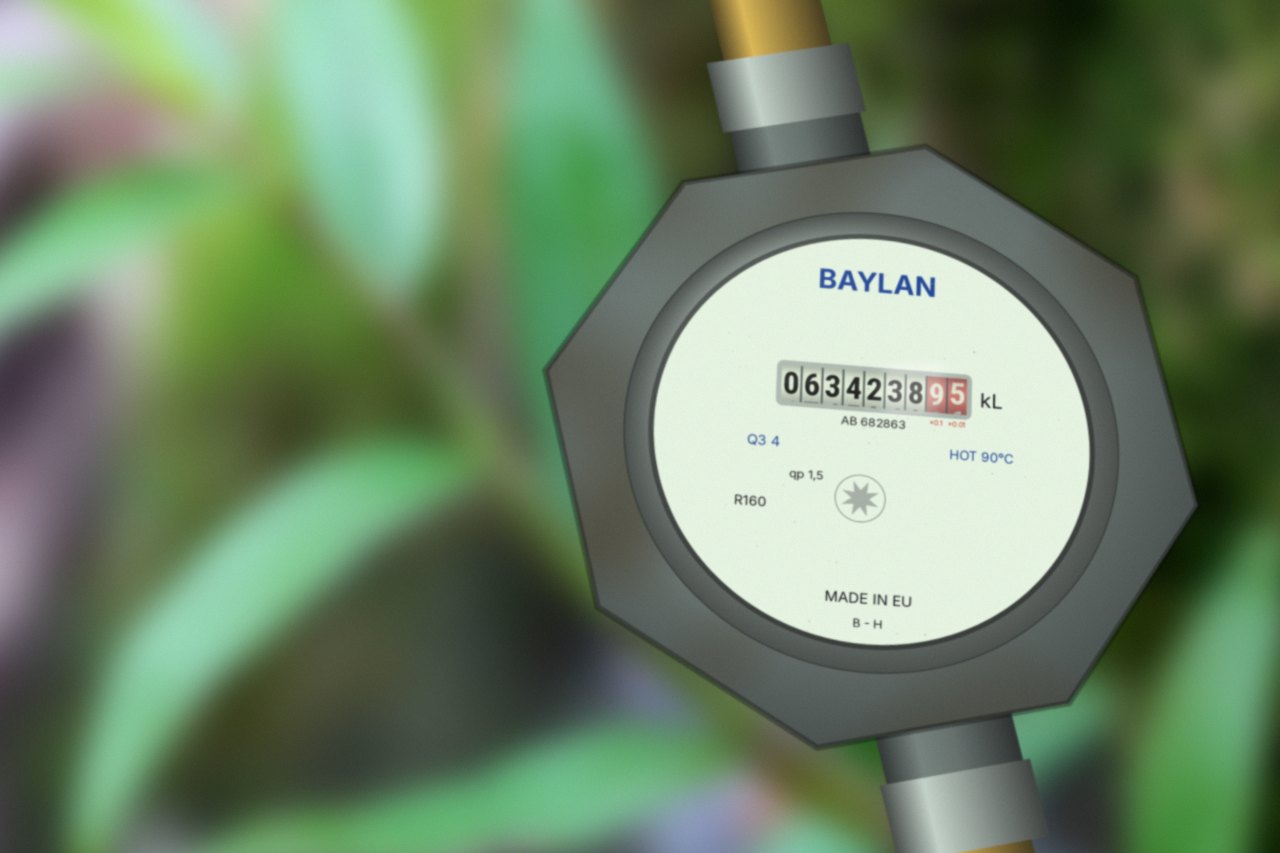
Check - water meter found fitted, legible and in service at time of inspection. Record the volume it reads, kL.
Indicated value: 634238.95 kL
